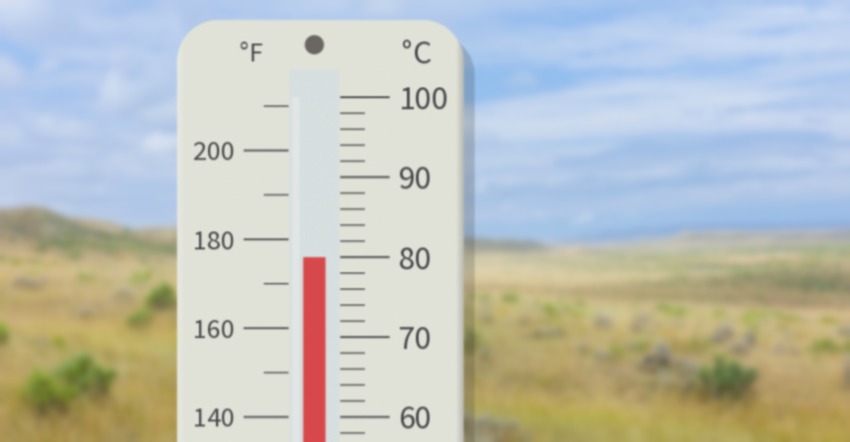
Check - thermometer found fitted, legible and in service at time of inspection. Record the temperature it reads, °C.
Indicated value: 80 °C
